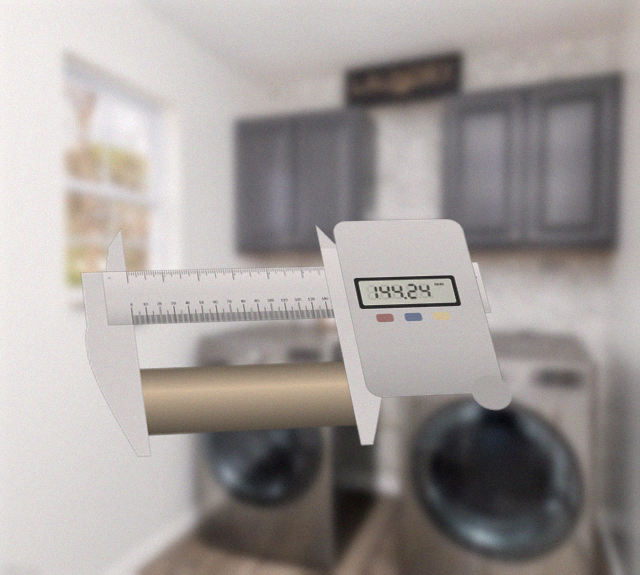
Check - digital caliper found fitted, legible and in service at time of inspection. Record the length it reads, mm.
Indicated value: 144.24 mm
